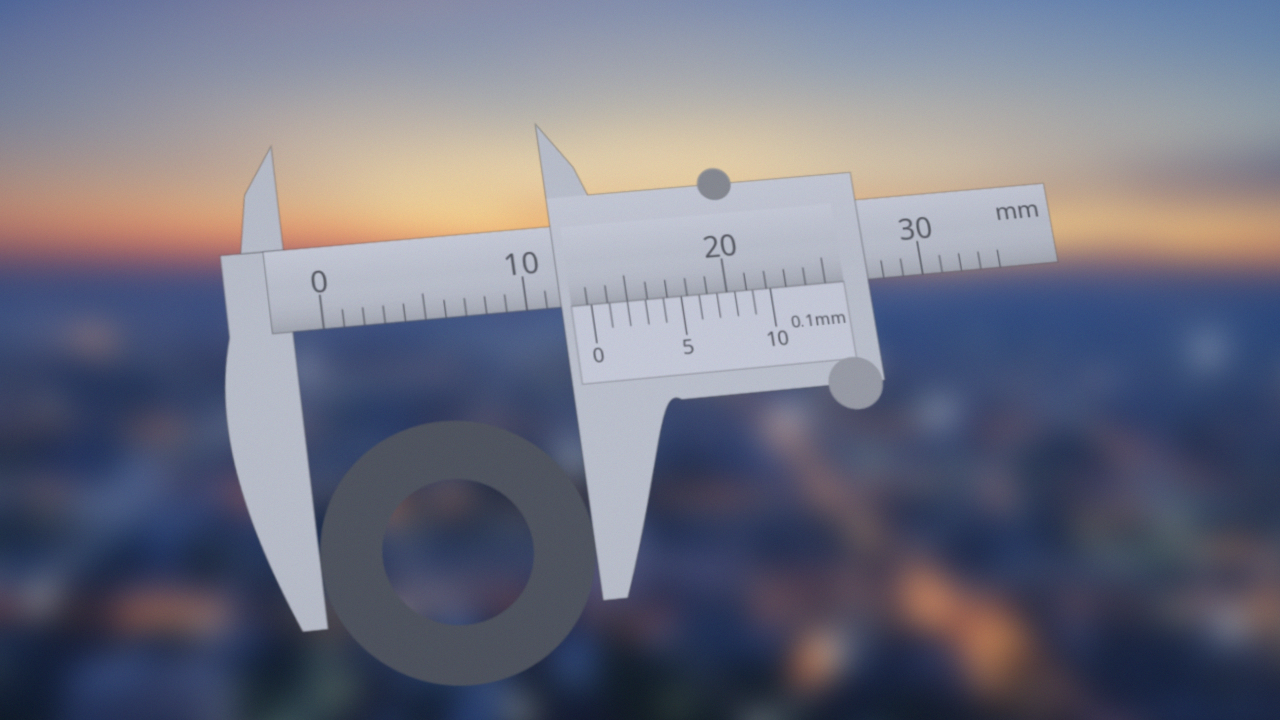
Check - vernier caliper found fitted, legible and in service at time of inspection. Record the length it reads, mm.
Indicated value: 13.2 mm
